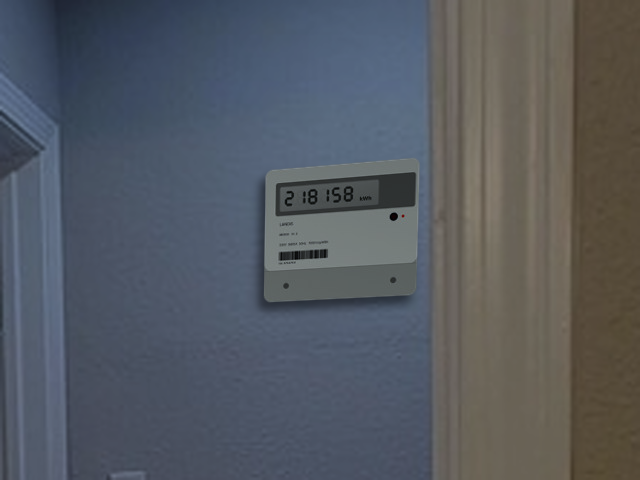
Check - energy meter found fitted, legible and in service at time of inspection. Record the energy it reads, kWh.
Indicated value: 218158 kWh
